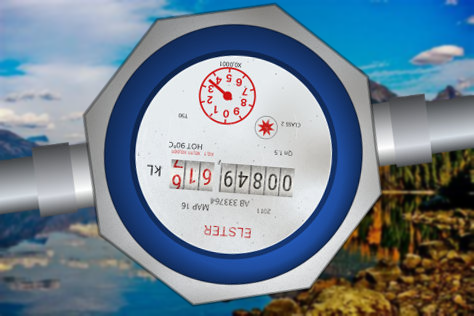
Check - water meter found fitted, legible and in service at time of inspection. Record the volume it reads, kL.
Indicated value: 849.6163 kL
